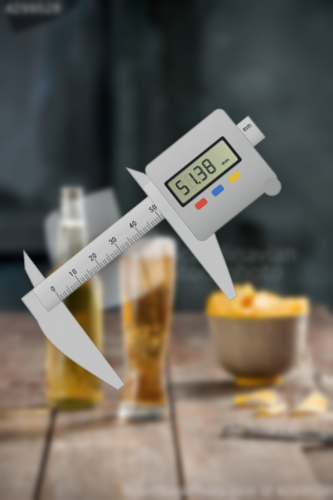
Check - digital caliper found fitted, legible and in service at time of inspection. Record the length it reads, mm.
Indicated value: 51.38 mm
